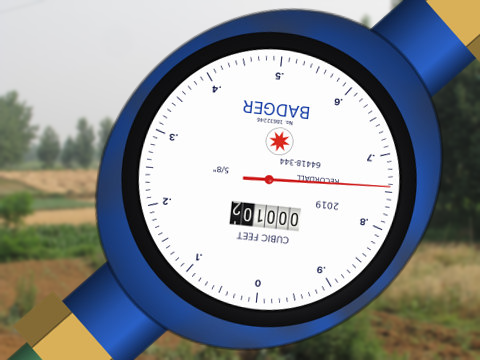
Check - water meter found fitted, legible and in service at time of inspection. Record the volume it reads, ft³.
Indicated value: 101.74 ft³
